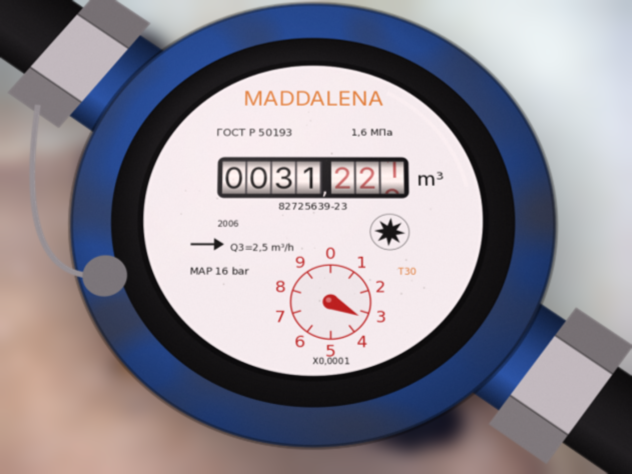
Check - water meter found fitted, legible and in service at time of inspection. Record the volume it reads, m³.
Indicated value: 31.2213 m³
